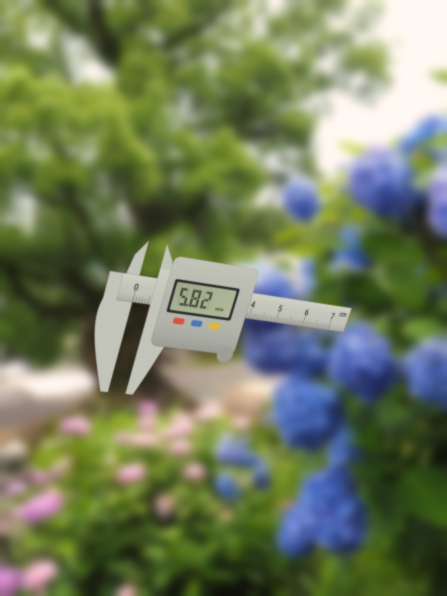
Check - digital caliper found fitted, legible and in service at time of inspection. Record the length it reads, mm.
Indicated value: 5.82 mm
